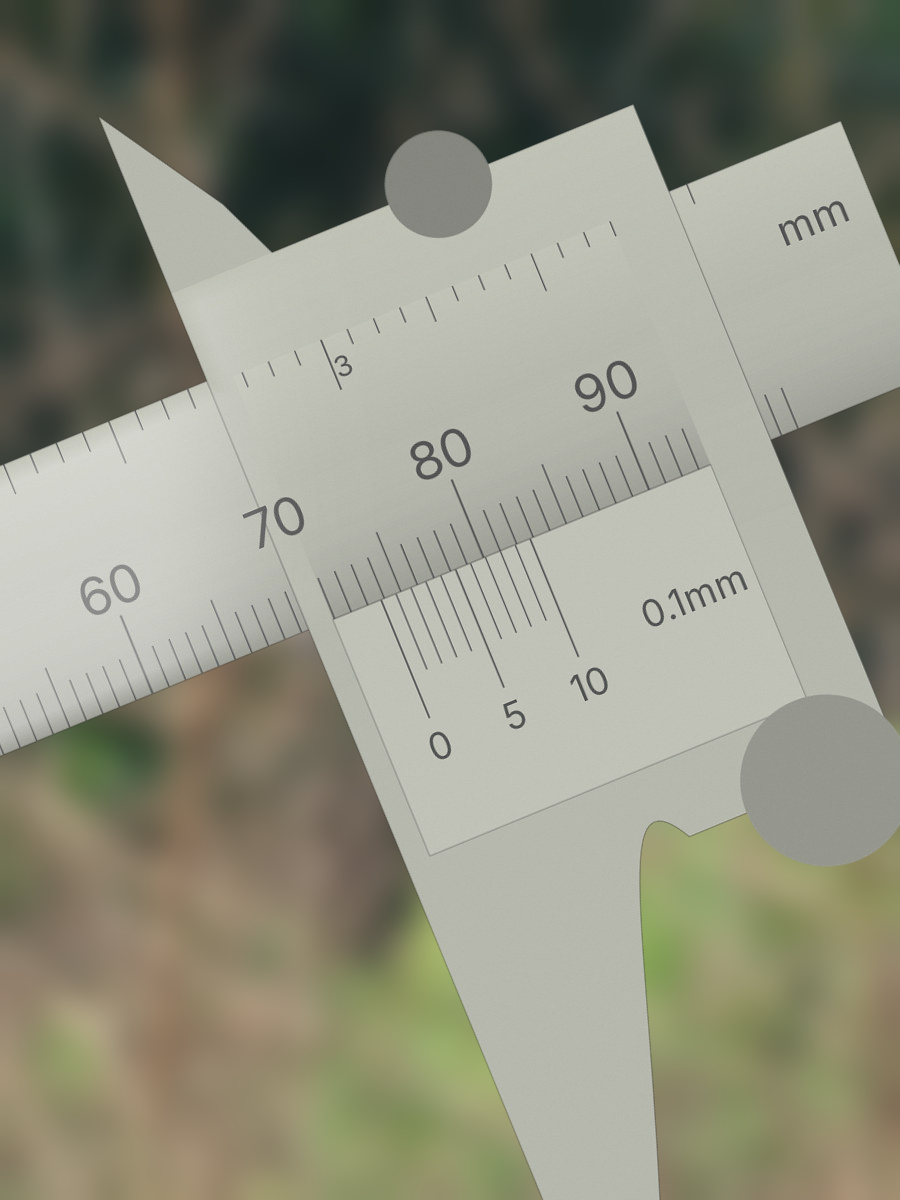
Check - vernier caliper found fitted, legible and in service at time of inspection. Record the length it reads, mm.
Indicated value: 73.8 mm
